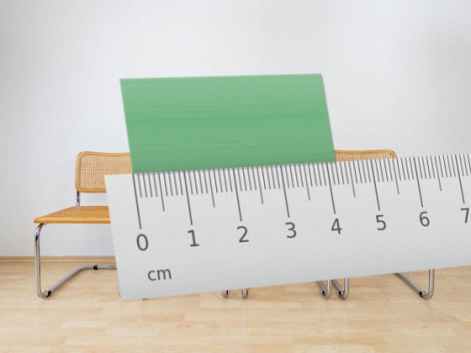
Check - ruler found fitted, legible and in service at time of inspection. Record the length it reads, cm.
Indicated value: 4.2 cm
